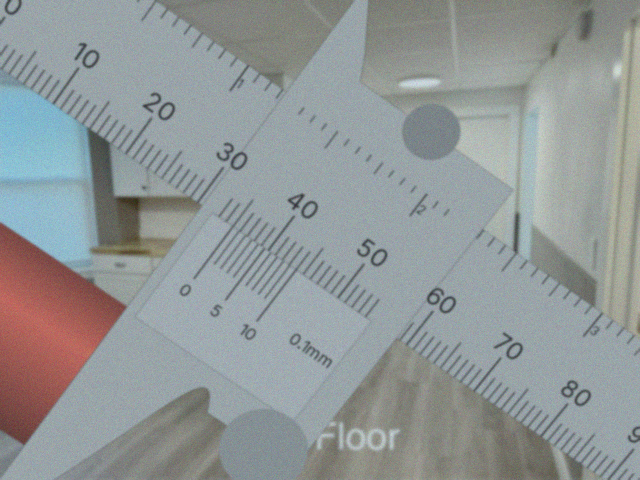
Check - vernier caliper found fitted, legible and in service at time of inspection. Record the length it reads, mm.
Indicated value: 35.0 mm
